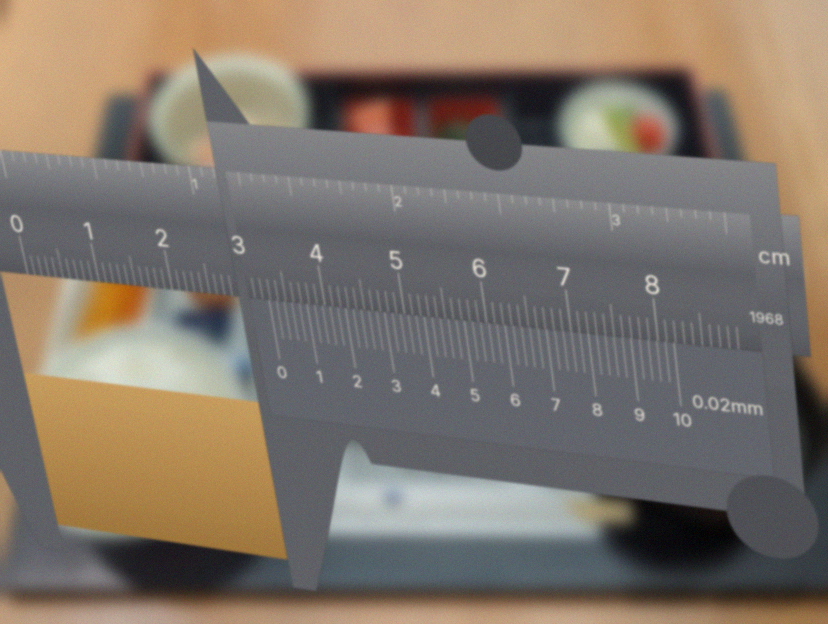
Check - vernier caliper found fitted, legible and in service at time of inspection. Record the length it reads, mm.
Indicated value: 32.8 mm
